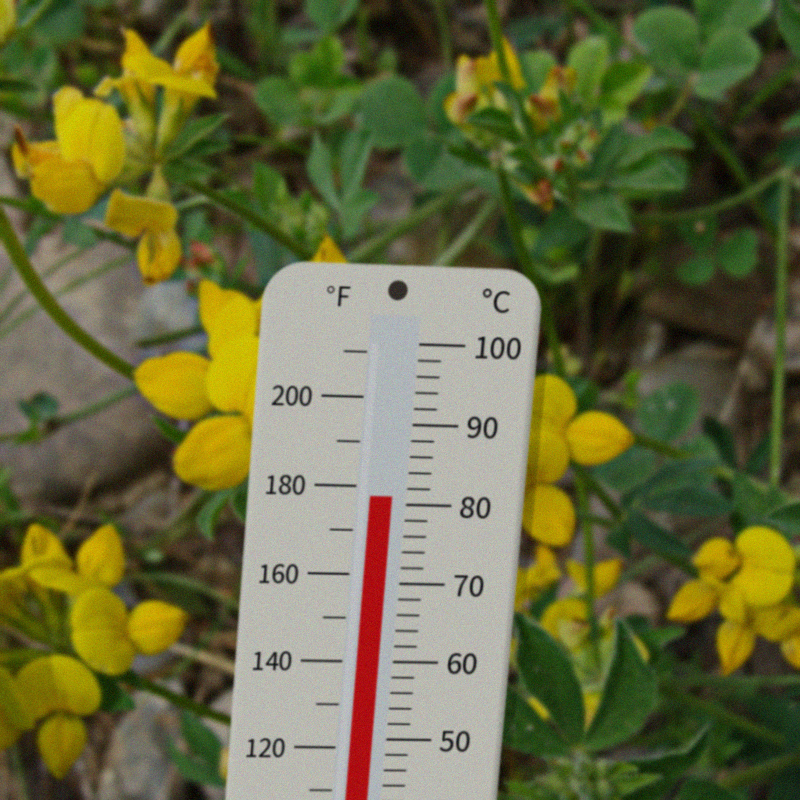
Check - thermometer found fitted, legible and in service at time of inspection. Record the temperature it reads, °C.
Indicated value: 81 °C
